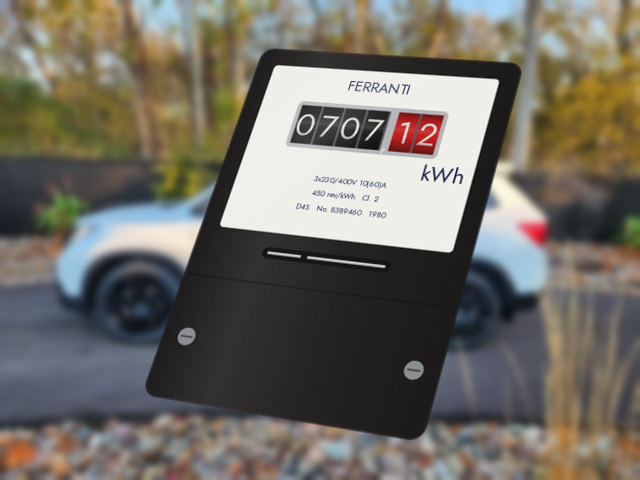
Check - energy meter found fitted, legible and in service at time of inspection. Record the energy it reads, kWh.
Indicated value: 707.12 kWh
